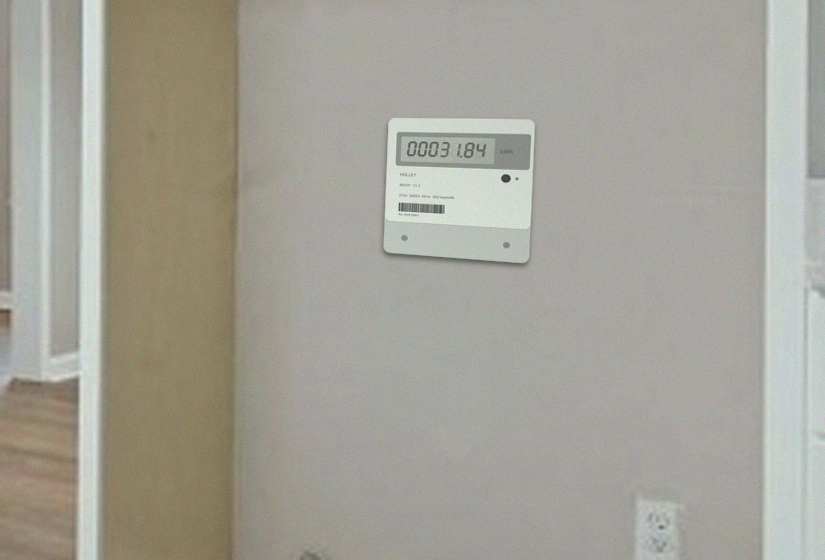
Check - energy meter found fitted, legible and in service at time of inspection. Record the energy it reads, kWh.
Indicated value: 31.84 kWh
